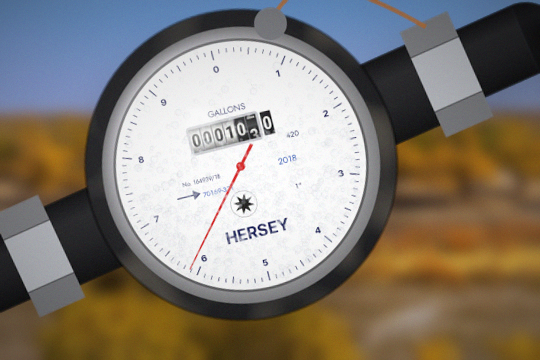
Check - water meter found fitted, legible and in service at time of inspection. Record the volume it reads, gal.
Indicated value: 1026.1 gal
